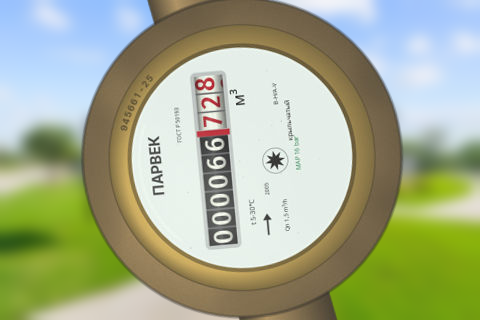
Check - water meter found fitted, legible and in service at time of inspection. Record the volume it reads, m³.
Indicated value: 66.728 m³
